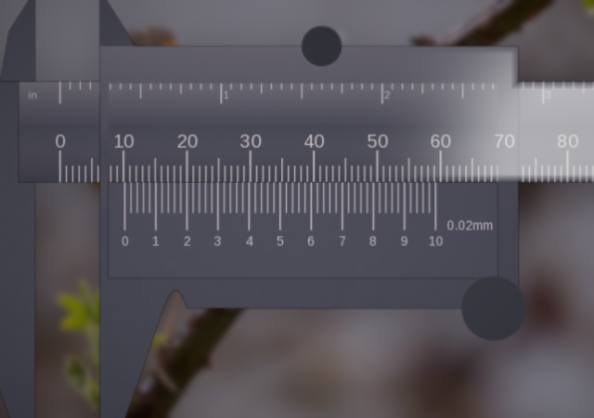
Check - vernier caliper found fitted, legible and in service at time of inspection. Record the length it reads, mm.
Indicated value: 10.2 mm
